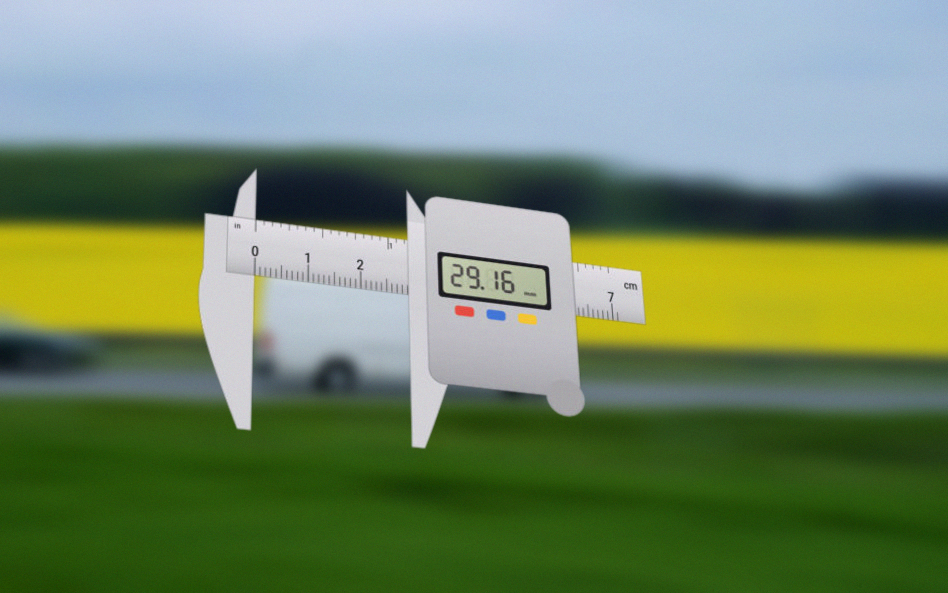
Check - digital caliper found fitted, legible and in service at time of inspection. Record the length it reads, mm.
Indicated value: 29.16 mm
